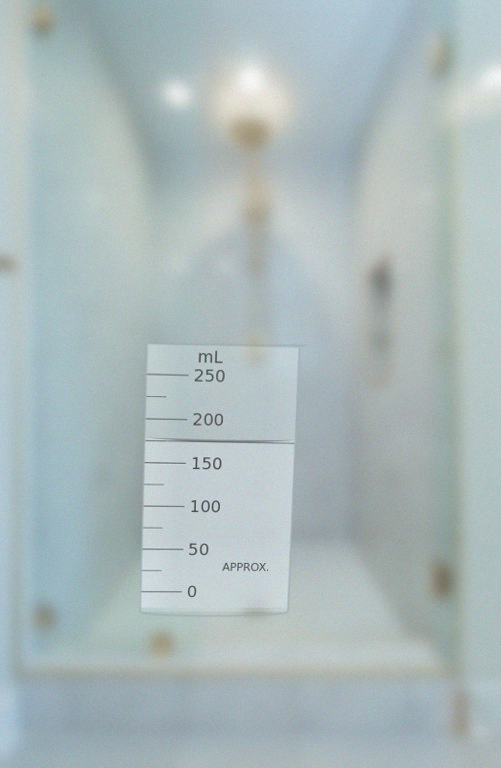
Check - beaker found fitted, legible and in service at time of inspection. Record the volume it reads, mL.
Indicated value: 175 mL
